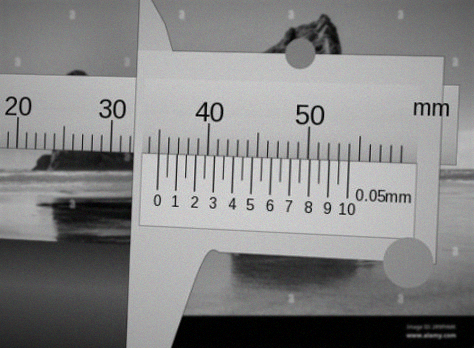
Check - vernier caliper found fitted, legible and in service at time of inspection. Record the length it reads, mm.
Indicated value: 35.0 mm
